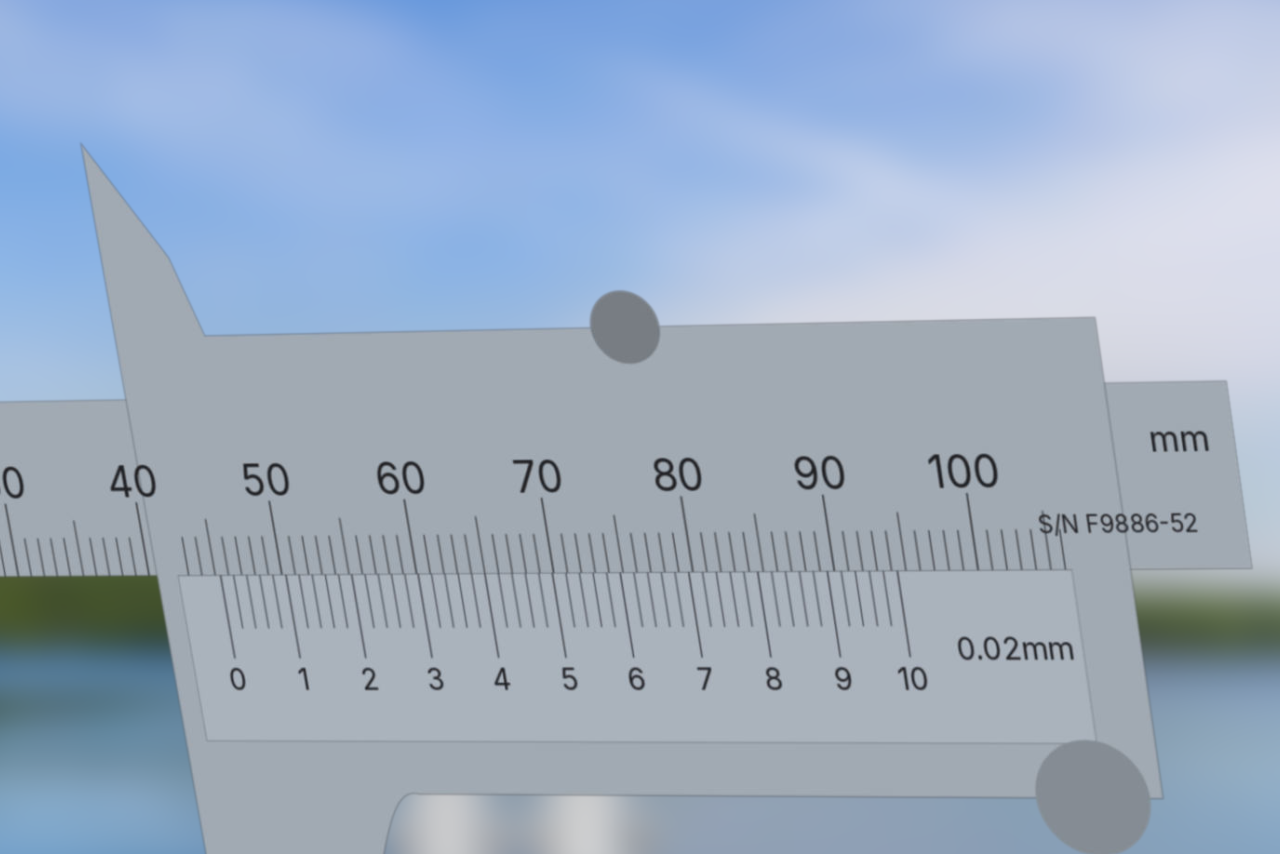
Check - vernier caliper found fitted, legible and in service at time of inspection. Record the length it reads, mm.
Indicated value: 45.4 mm
